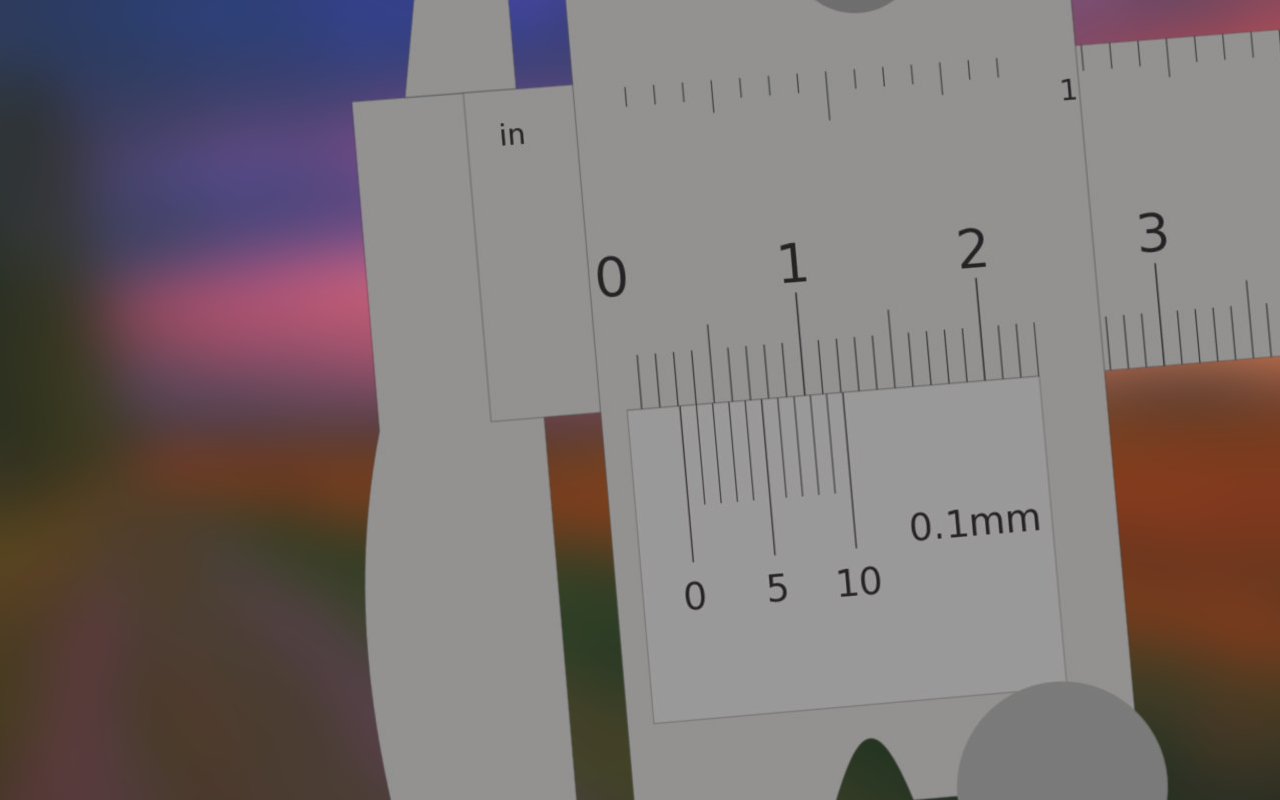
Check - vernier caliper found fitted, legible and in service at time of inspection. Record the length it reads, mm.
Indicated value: 3.1 mm
